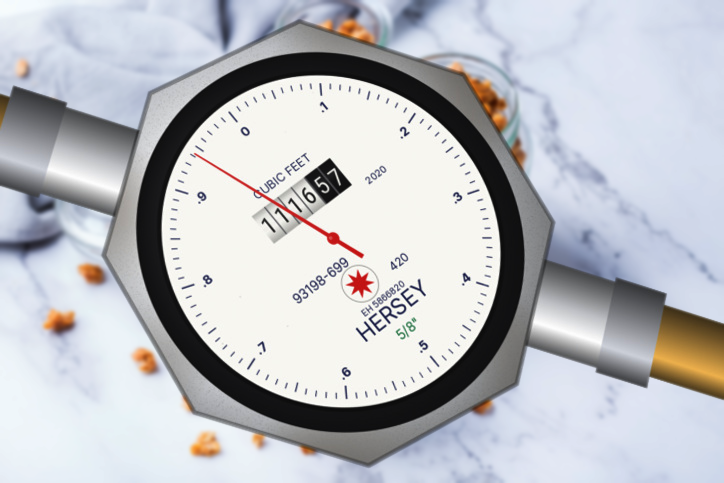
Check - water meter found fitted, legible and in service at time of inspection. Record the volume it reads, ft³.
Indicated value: 111656.94 ft³
